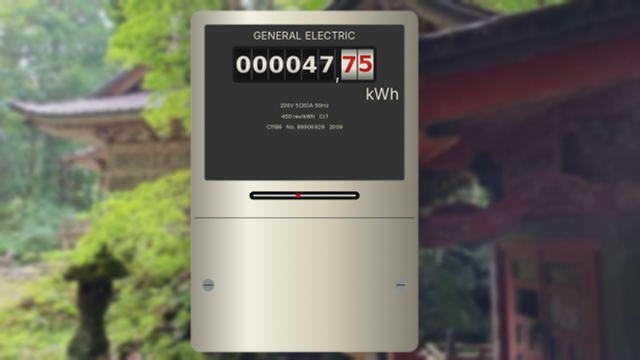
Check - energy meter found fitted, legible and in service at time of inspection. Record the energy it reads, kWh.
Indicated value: 47.75 kWh
